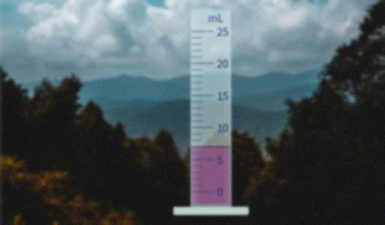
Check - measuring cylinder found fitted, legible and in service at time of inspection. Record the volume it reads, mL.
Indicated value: 7 mL
